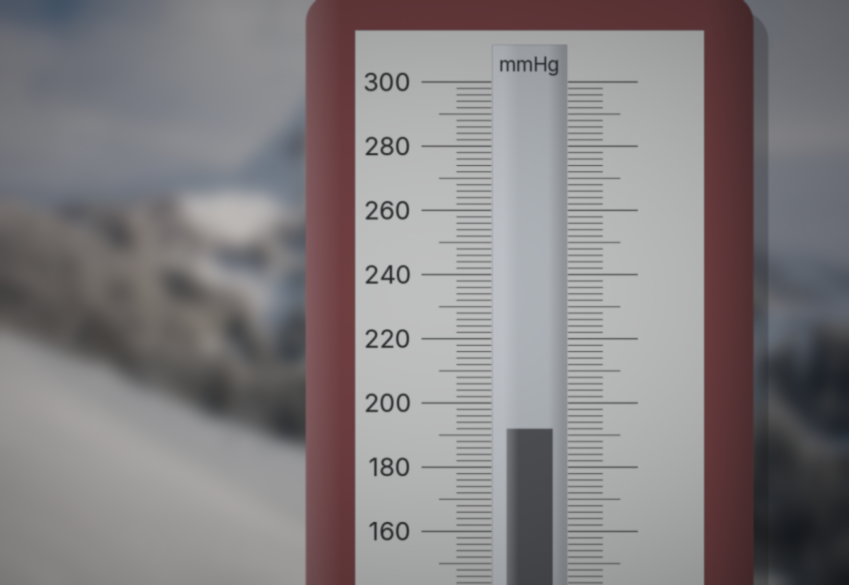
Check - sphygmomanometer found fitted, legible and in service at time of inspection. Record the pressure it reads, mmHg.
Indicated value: 192 mmHg
